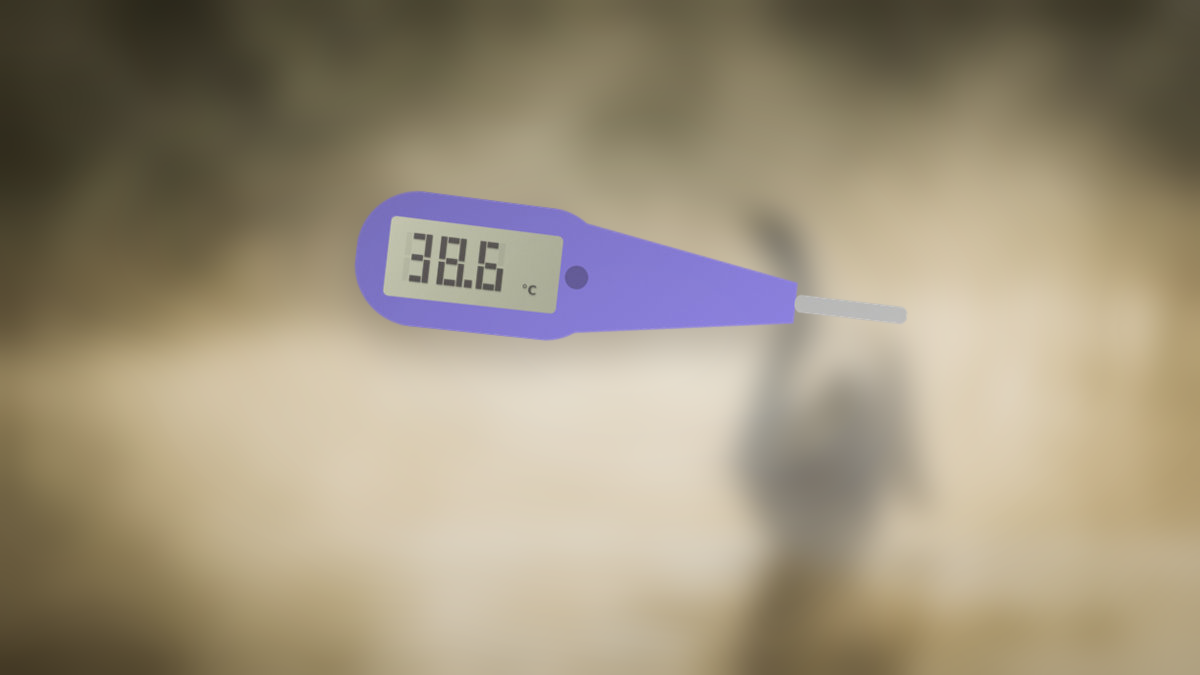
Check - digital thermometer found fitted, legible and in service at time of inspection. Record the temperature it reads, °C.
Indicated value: 38.6 °C
